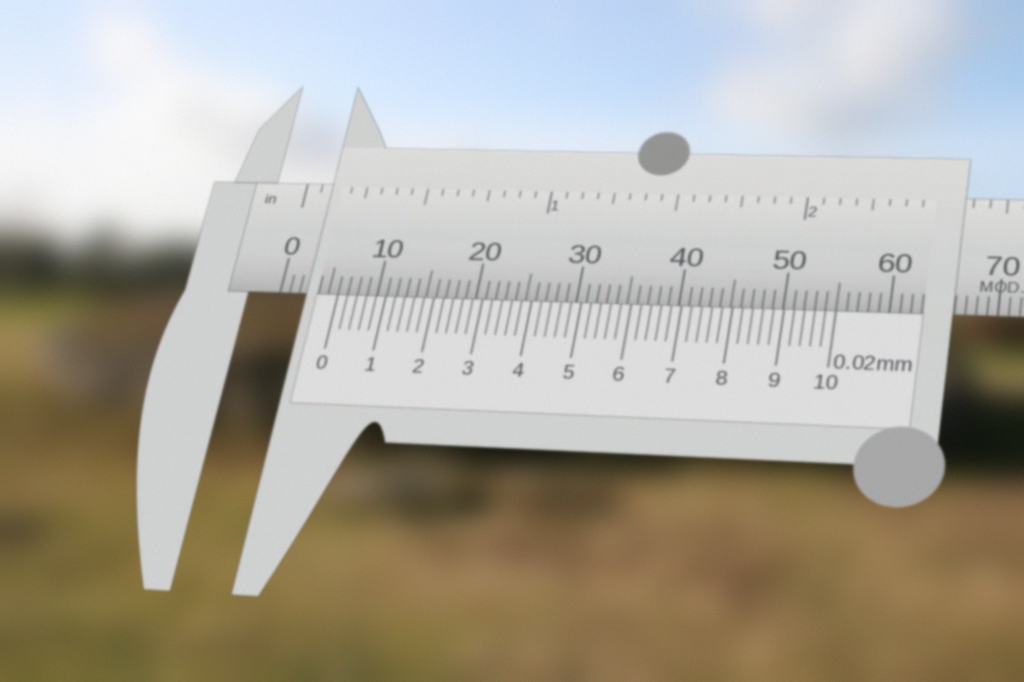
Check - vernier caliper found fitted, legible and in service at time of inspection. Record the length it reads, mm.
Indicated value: 6.0 mm
